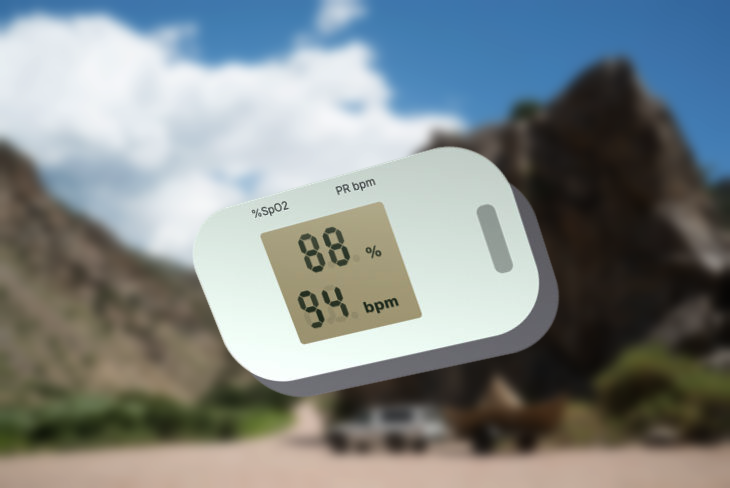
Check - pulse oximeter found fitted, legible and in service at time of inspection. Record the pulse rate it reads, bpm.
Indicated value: 94 bpm
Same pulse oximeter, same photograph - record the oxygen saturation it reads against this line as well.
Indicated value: 88 %
